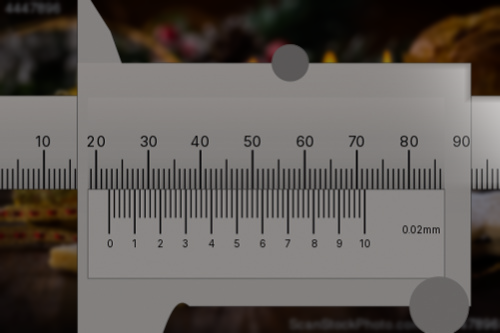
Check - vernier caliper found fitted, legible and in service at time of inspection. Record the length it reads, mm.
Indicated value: 22.5 mm
